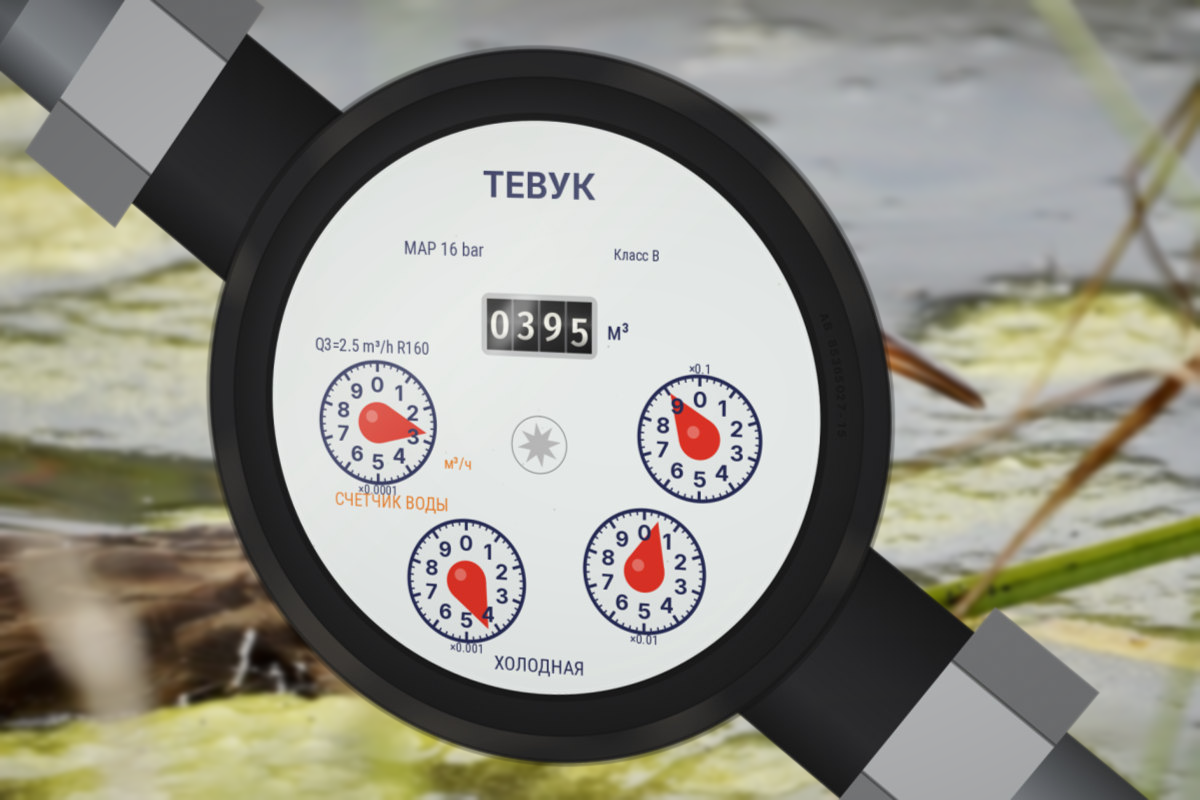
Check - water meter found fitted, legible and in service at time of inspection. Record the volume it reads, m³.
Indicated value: 394.9042 m³
